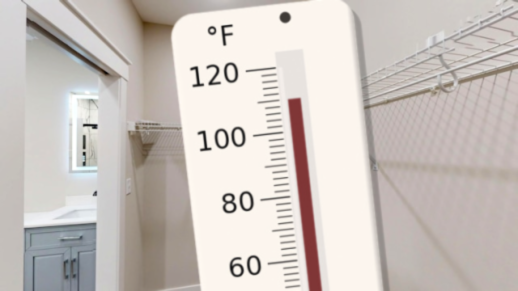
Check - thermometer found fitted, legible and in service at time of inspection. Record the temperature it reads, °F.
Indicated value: 110 °F
